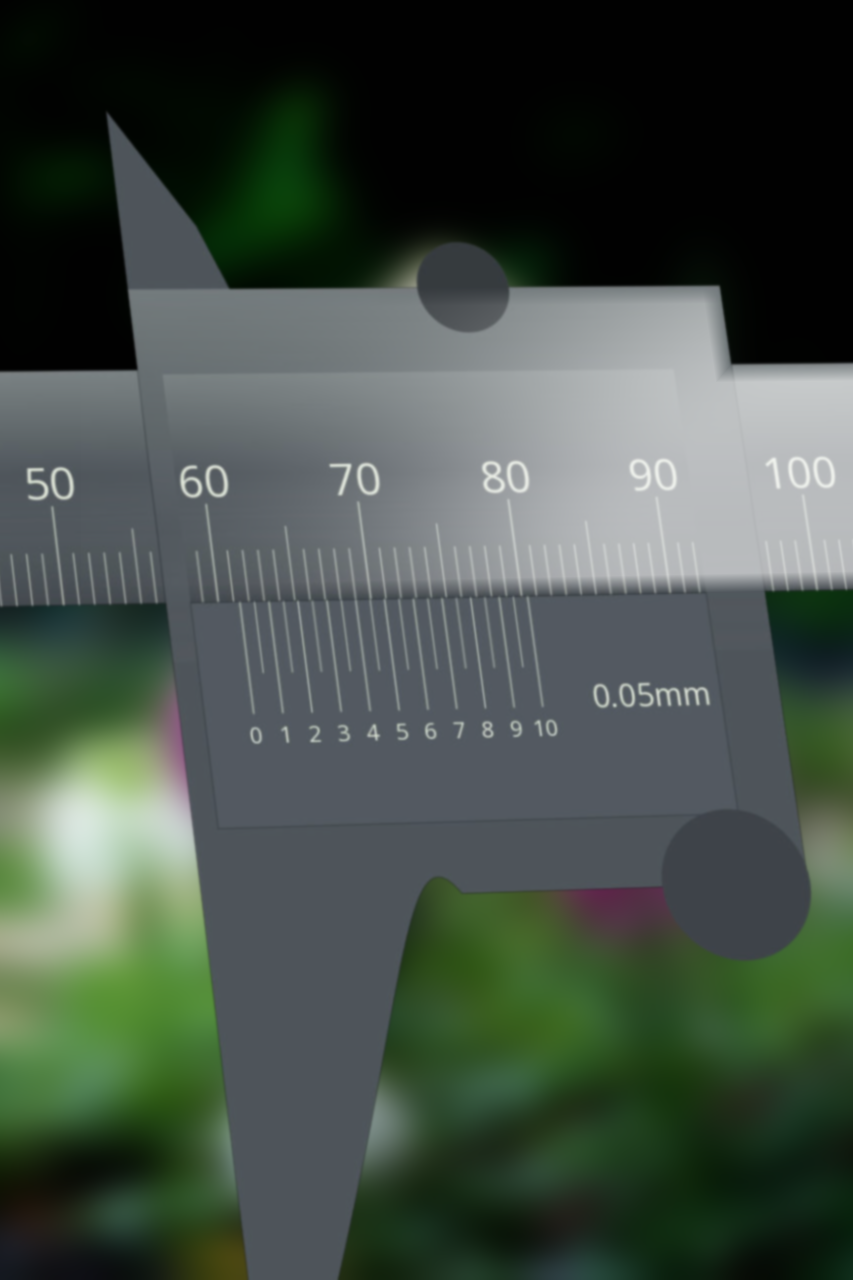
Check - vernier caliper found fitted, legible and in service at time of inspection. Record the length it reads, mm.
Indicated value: 61.4 mm
